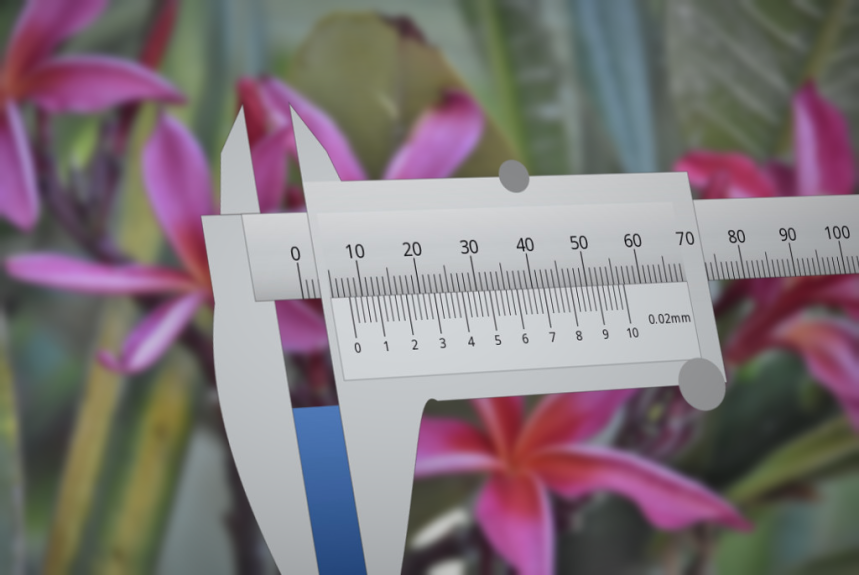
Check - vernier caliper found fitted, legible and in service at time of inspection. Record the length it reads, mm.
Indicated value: 7.8 mm
